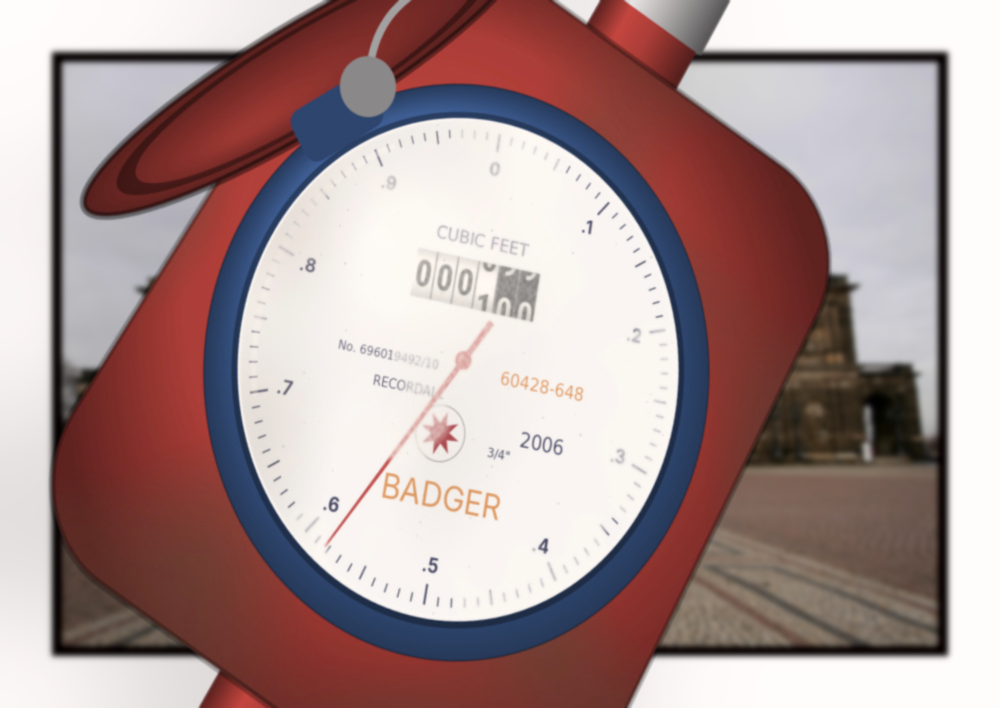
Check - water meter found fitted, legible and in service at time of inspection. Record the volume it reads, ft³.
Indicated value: 99.58 ft³
